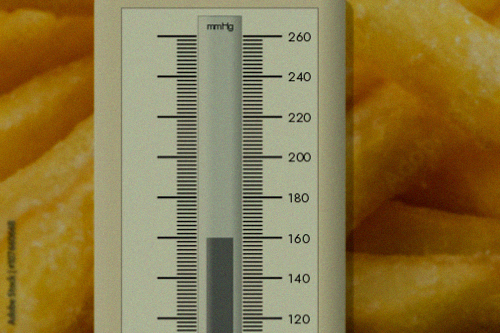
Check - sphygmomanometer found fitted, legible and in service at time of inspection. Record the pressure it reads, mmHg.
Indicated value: 160 mmHg
